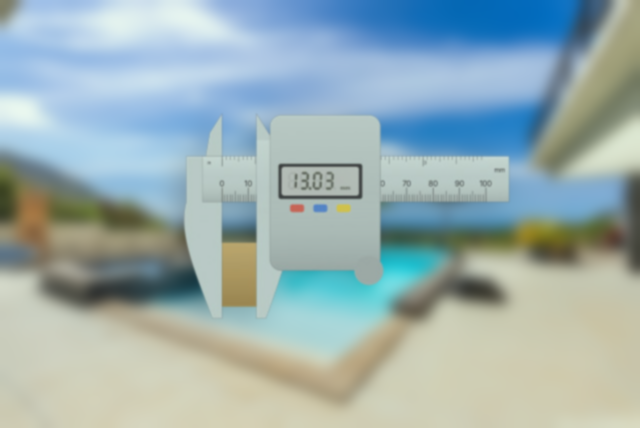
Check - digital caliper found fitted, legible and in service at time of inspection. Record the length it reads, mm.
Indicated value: 13.03 mm
